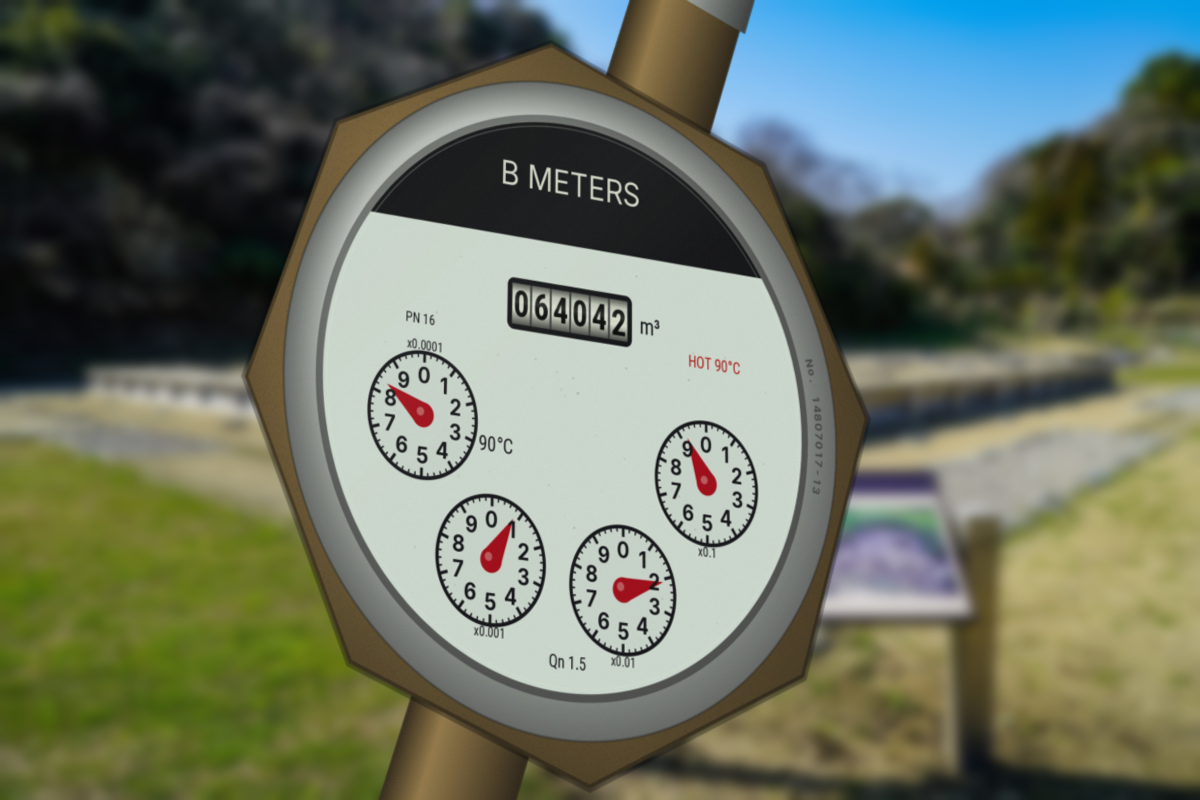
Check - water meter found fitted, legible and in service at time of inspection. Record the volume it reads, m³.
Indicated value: 64041.9208 m³
